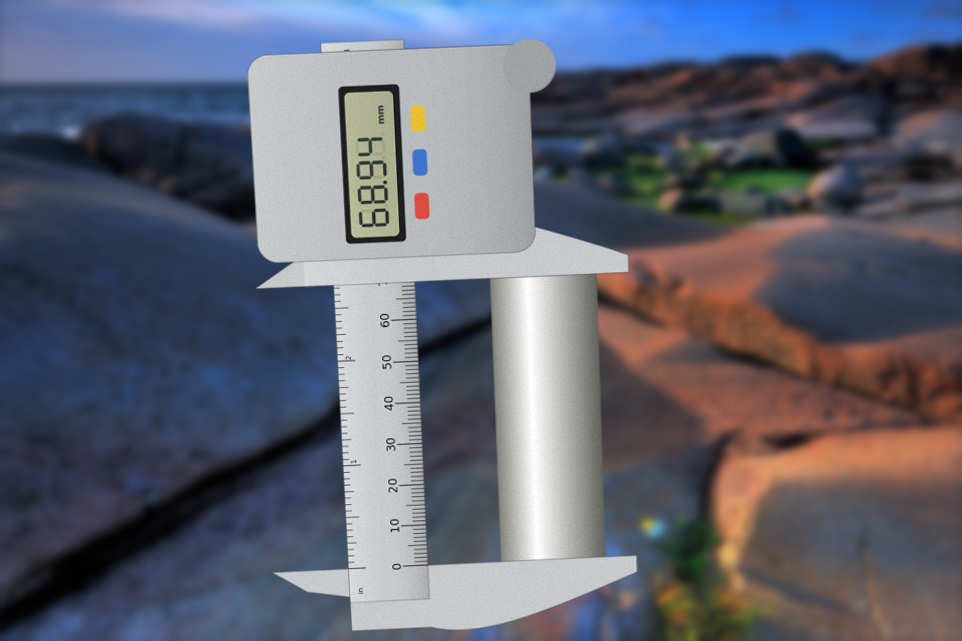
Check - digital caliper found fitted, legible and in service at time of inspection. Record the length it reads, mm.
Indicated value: 68.94 mm
